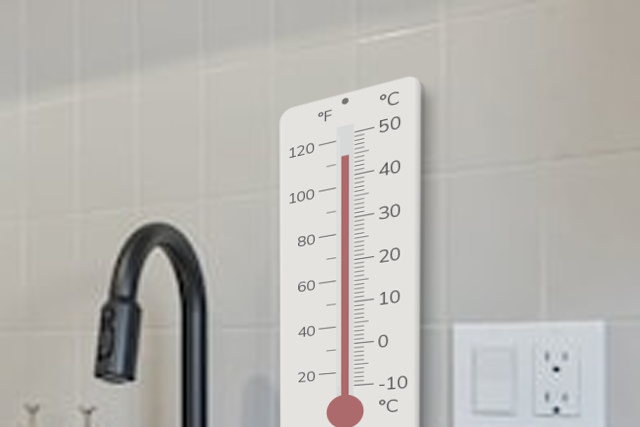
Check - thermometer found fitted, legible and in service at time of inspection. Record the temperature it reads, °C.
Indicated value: 45 °C
